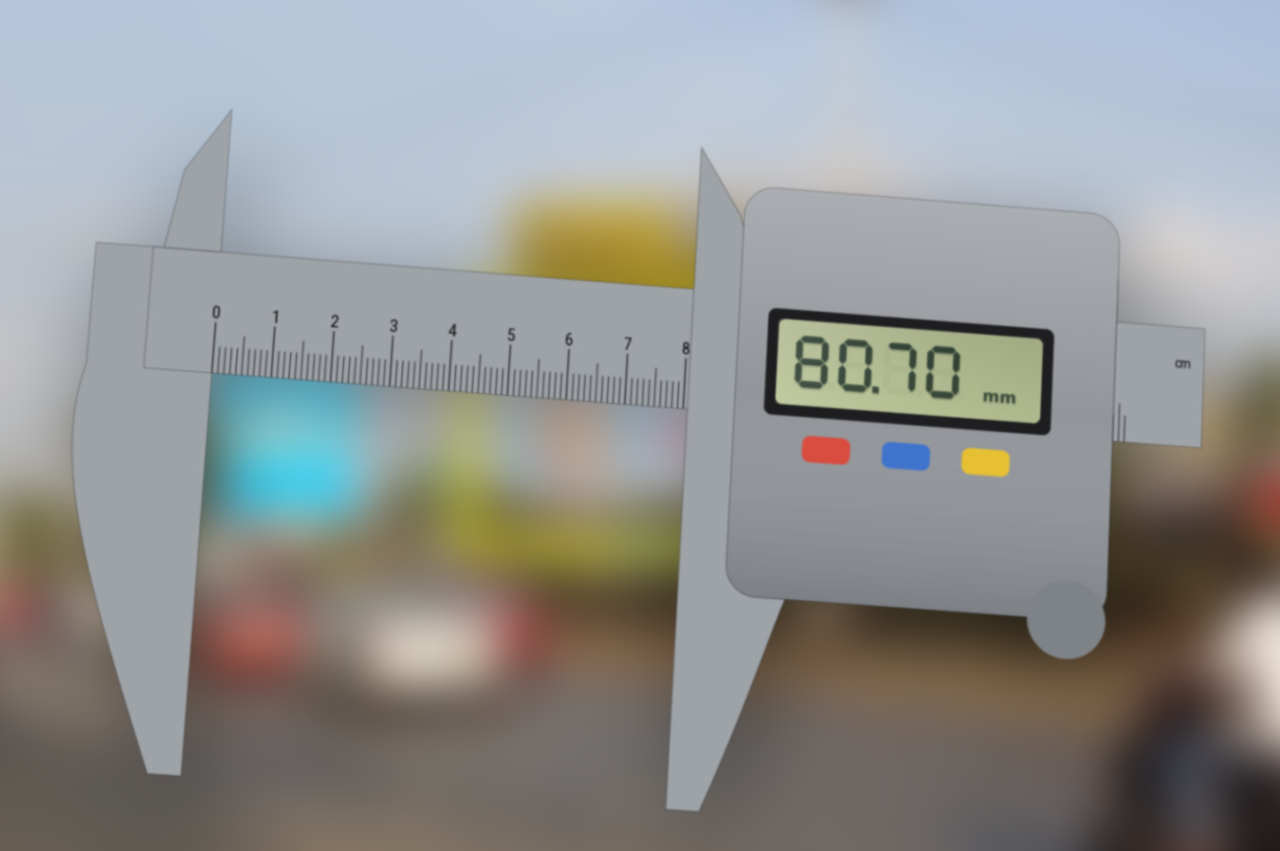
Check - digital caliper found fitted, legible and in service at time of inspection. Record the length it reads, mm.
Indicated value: 80.70 mm
